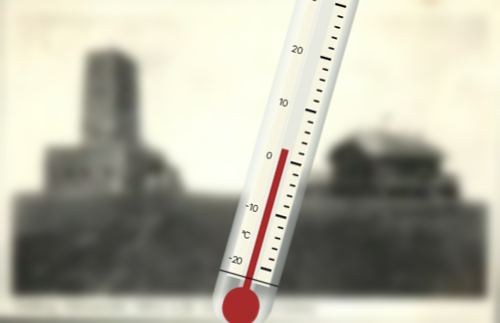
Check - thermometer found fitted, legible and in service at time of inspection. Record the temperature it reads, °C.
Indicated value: 2 °C
